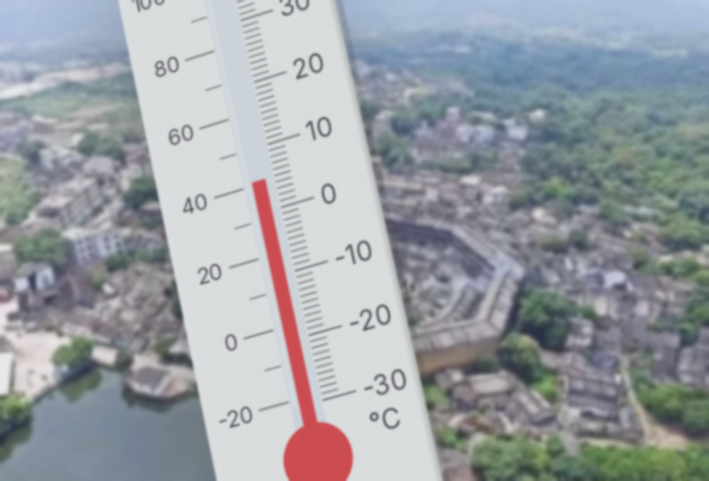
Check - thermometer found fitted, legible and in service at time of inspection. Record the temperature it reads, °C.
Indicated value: 5 °C
